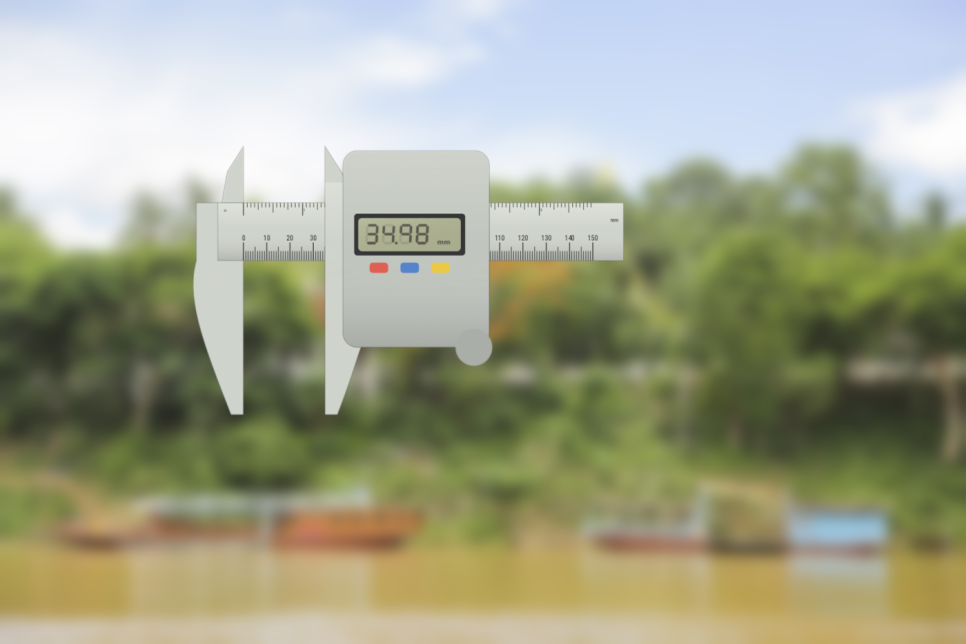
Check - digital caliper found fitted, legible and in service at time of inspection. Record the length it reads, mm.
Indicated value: 34.98 mm
